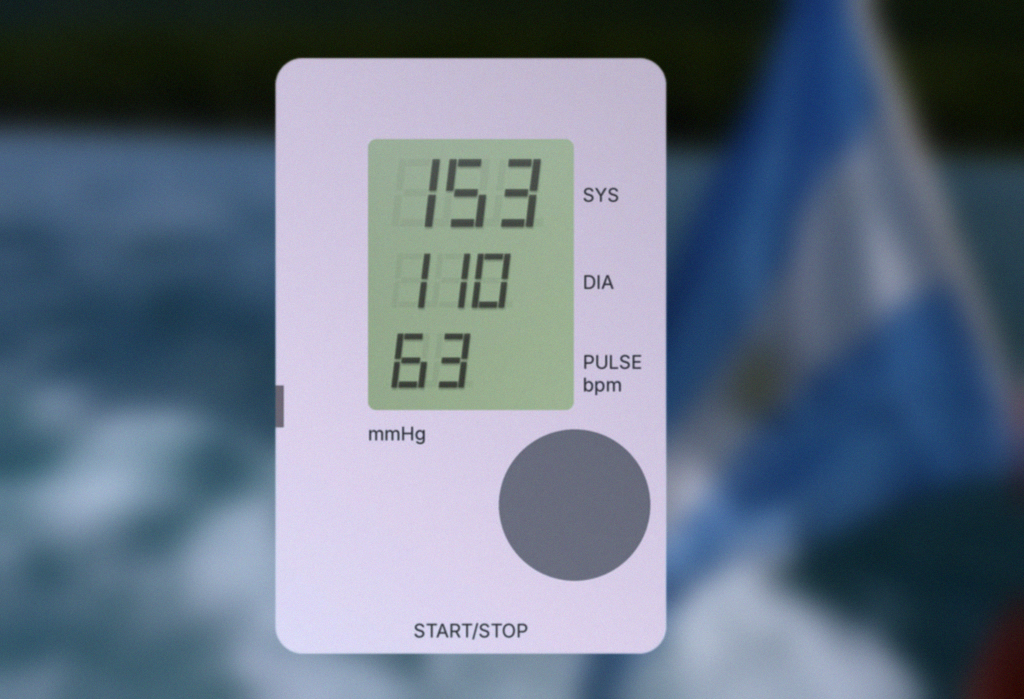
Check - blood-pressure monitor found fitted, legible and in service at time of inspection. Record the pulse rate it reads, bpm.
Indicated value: 63 bpm
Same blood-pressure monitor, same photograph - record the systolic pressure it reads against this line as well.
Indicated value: 153 mmHg
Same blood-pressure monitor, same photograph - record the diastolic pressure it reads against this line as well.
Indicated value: 110 mmHg
